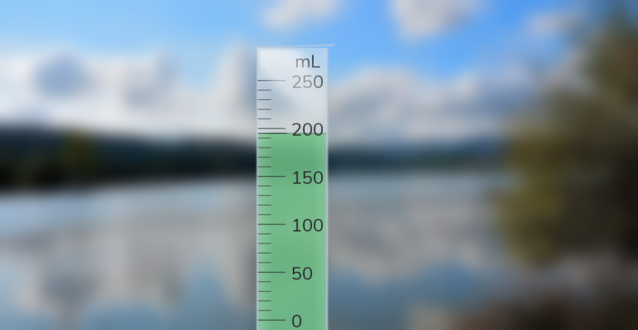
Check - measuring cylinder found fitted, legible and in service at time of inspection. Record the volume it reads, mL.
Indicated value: 195 mL
